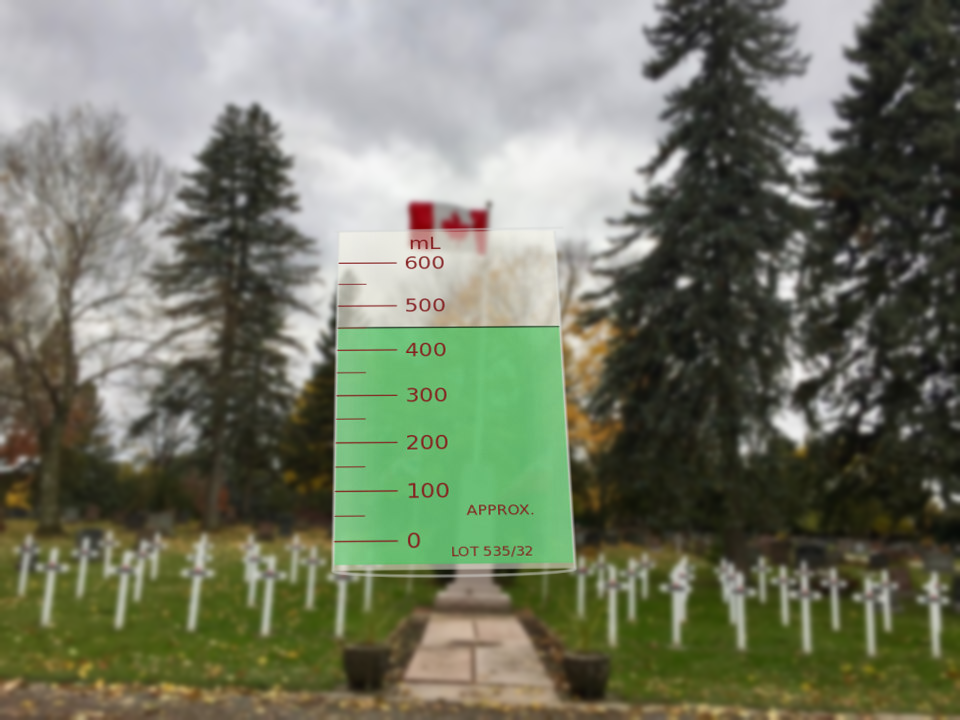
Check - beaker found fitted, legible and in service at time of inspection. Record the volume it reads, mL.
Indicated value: 450 mL
